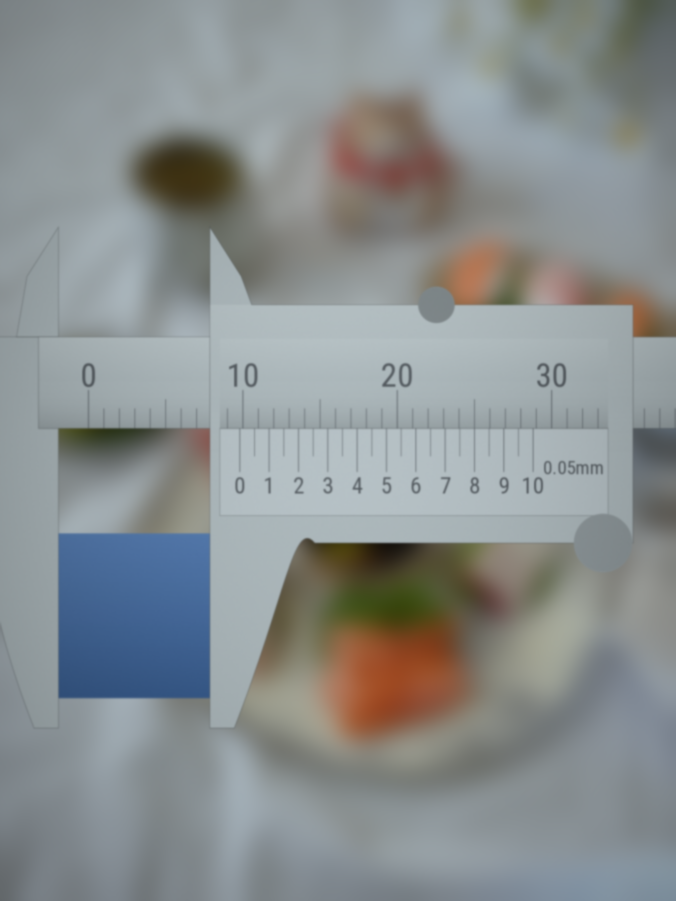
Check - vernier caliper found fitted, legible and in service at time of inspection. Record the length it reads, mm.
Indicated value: 9.8 mm
